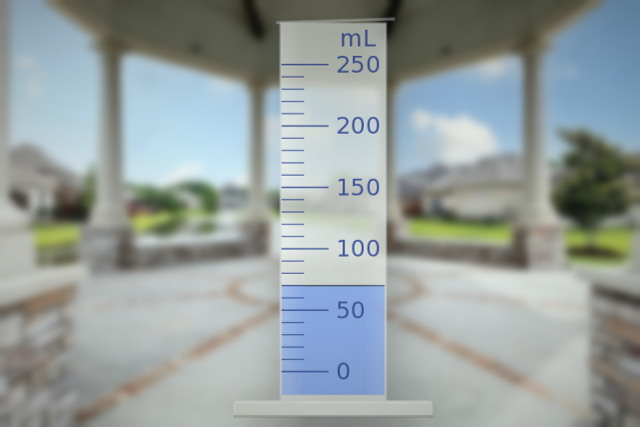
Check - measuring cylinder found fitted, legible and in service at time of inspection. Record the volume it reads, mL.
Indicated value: 70 mL
